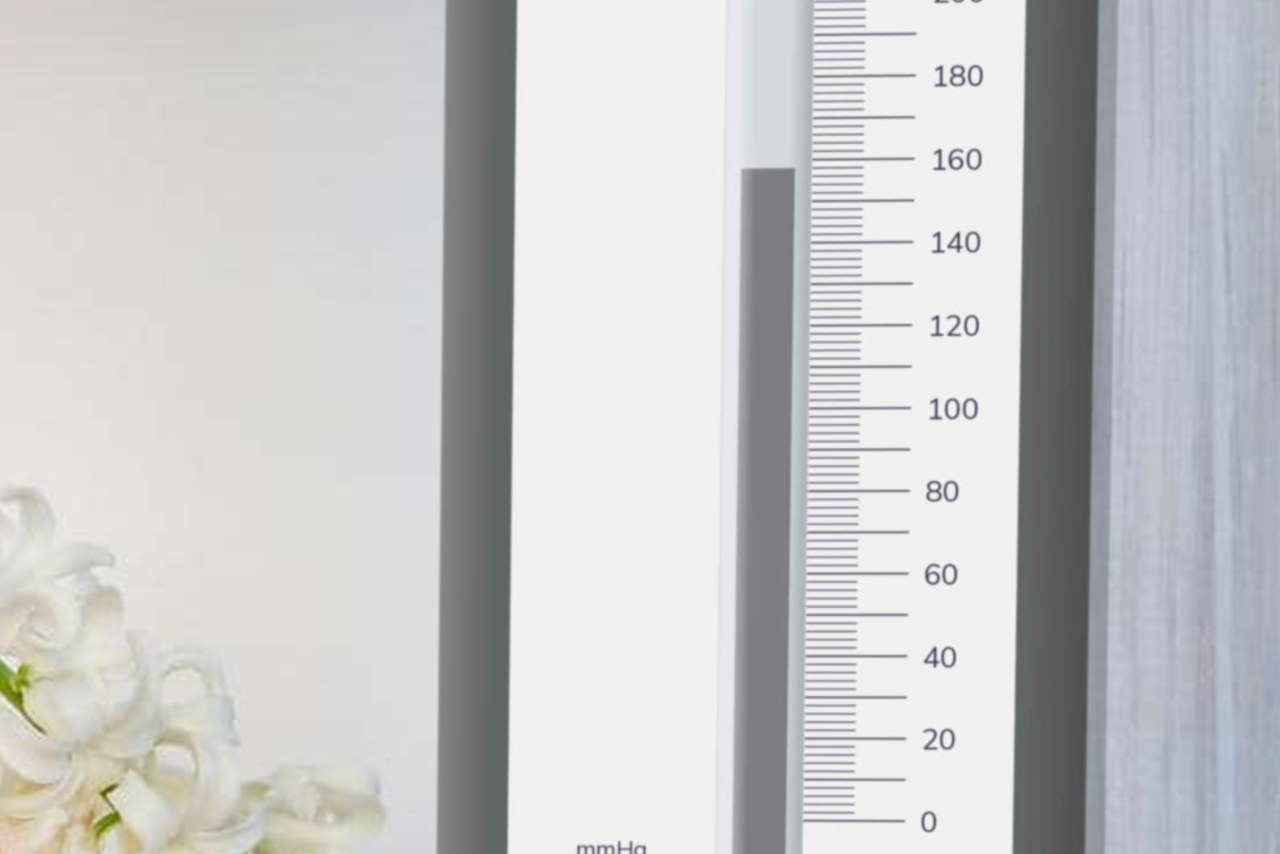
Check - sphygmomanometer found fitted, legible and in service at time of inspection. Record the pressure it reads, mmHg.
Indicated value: 158 mmHg
